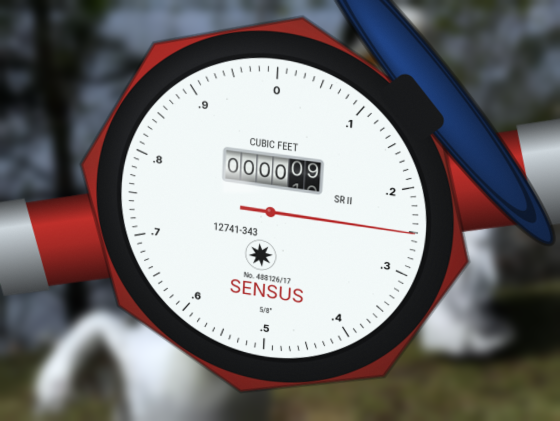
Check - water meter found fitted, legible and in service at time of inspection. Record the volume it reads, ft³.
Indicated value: 9.25 ft³
